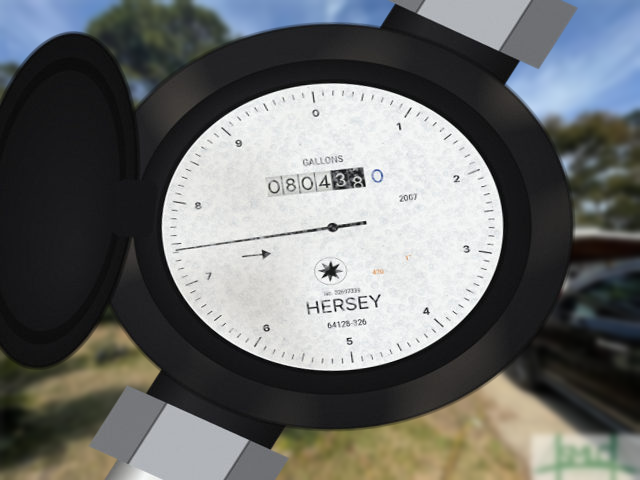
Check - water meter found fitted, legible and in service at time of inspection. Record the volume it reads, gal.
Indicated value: 804377.4 gal
